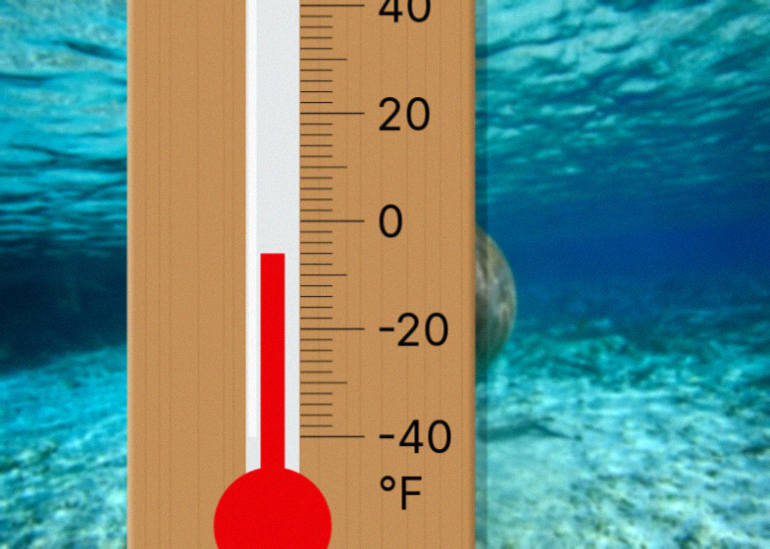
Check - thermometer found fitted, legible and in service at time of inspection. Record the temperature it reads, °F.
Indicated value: -6 °F
